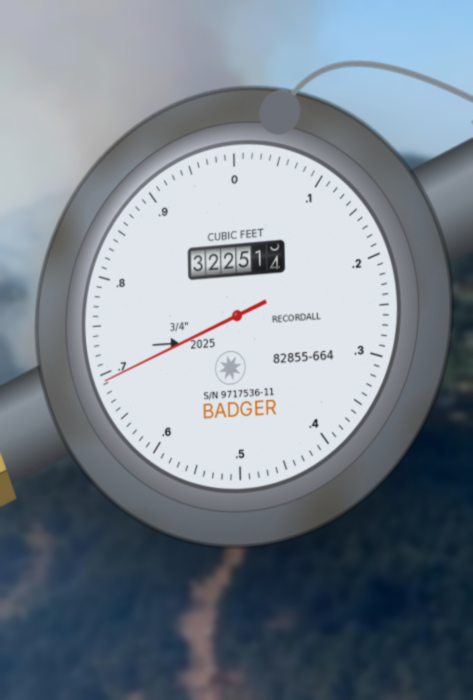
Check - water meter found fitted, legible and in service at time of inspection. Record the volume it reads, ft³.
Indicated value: 322513.69 ft³
